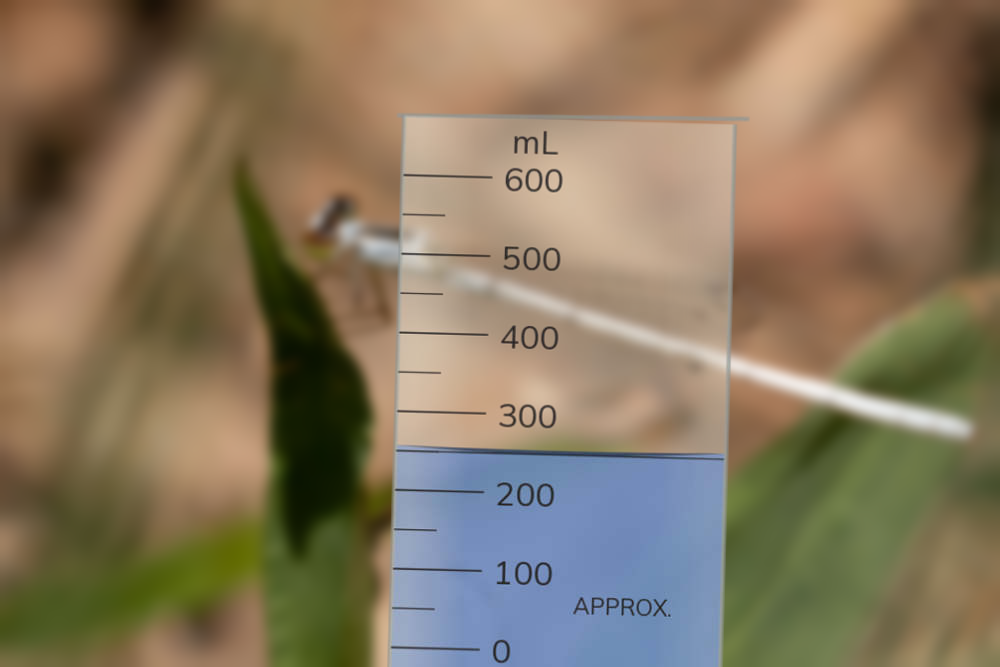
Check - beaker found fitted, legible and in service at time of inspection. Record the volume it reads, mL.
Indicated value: 250 mL
